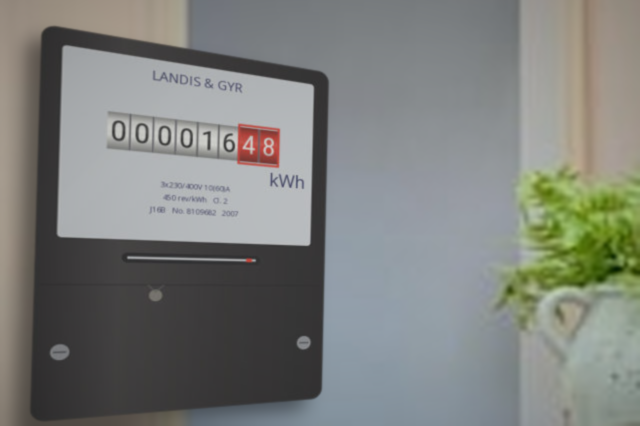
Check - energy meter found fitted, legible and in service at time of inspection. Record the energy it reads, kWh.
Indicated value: 16.48 kWh
